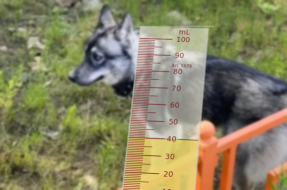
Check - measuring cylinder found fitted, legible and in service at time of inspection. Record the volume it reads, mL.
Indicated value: 40 mL
